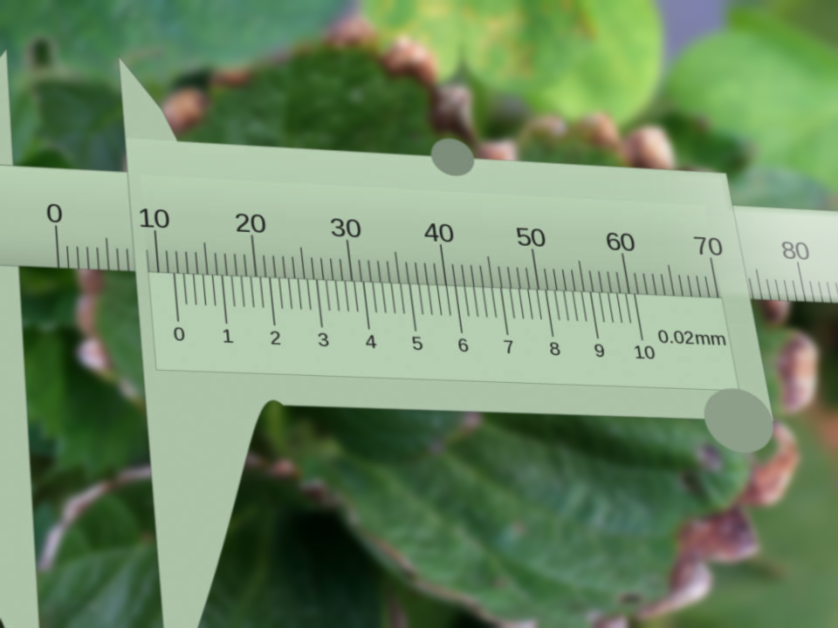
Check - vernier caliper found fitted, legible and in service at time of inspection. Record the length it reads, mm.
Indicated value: 11.6 mm
